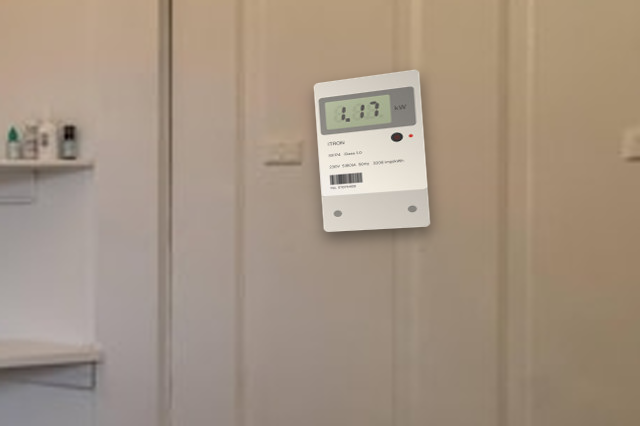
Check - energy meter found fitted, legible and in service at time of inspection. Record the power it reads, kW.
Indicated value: 1.17 kW
